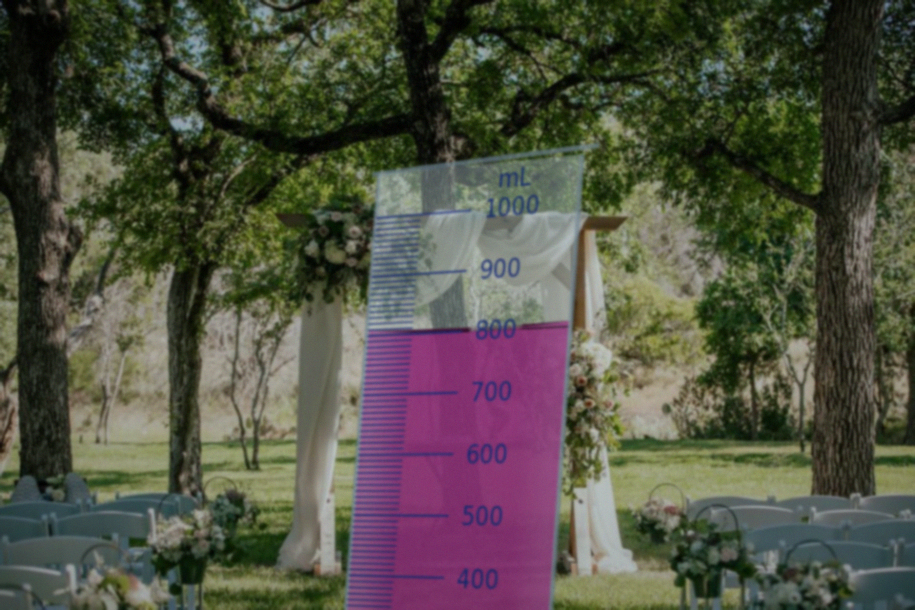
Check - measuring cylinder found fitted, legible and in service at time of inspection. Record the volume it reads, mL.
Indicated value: 800 mL
